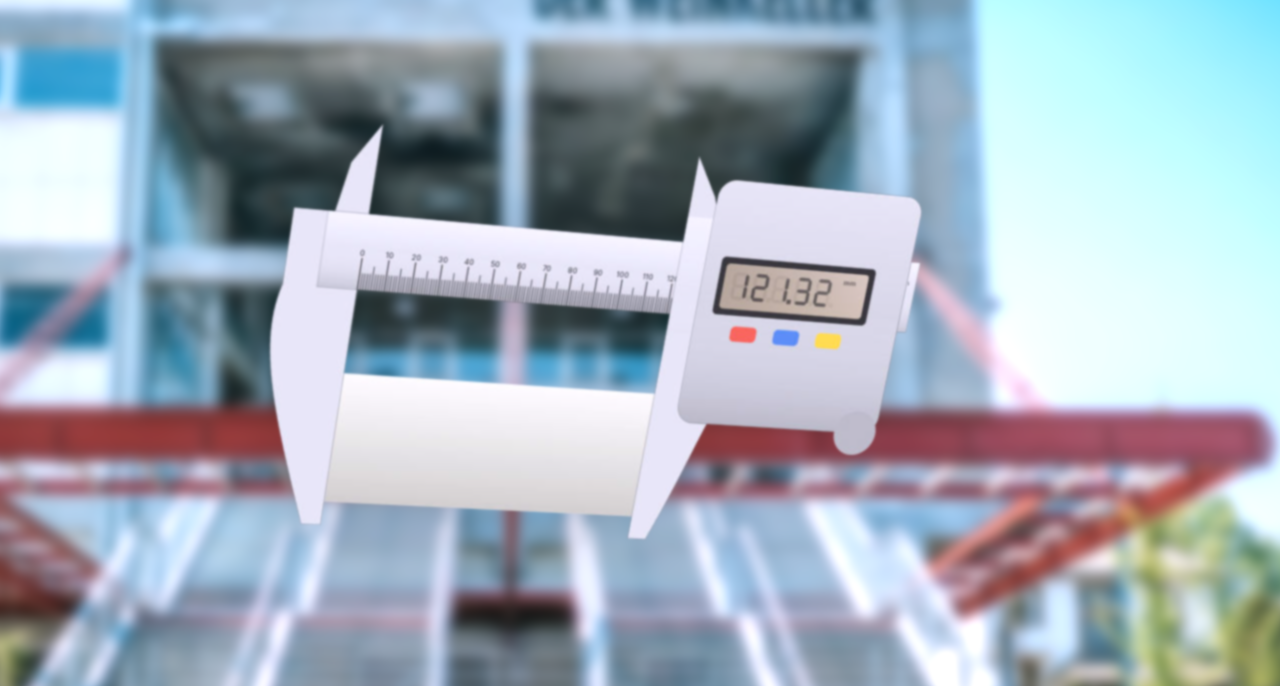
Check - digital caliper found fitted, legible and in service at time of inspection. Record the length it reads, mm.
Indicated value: 121.32 mm
